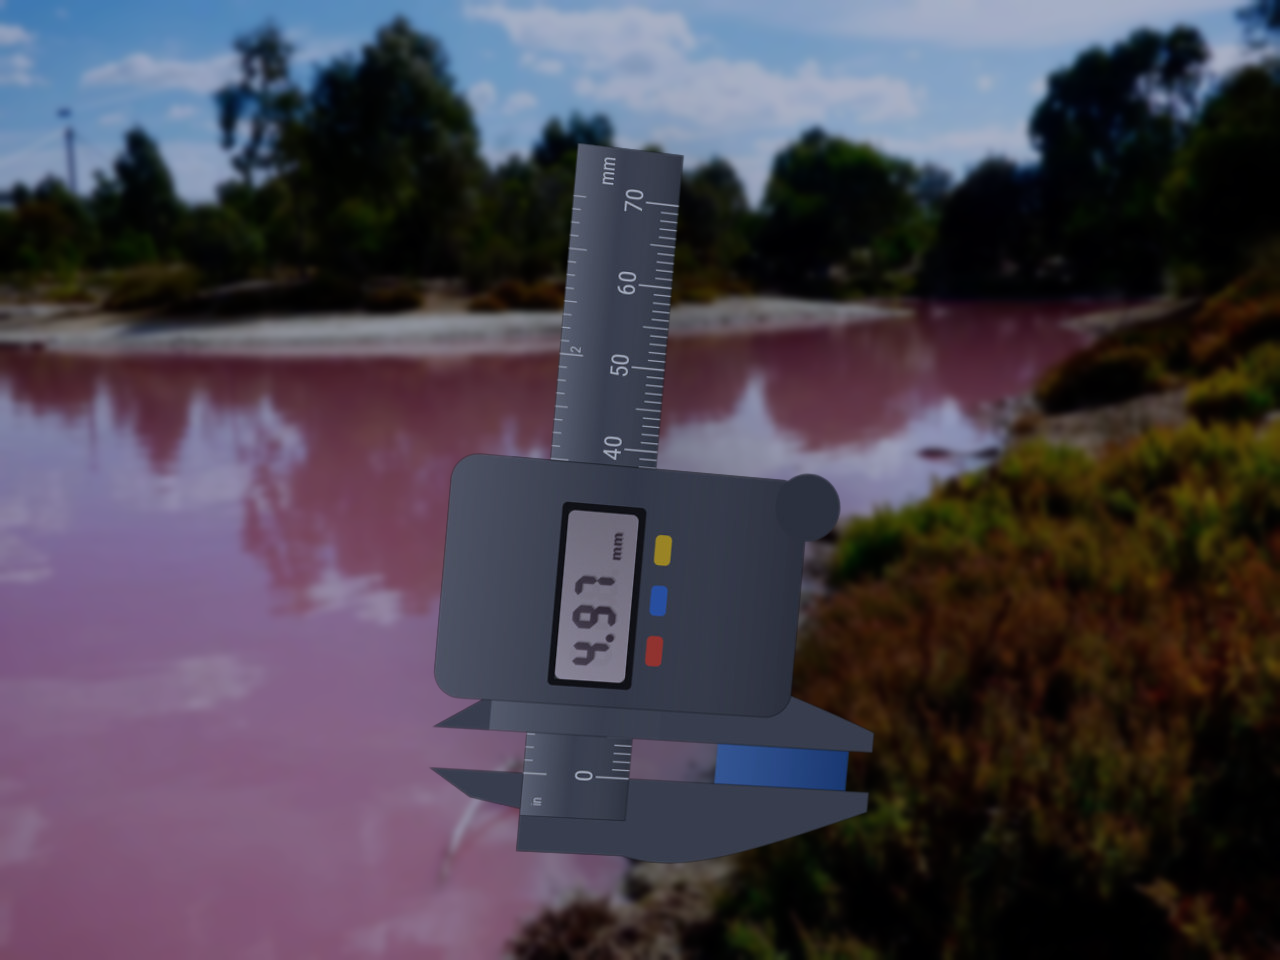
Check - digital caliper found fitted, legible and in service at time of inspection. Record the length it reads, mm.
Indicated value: 4.97 mm
